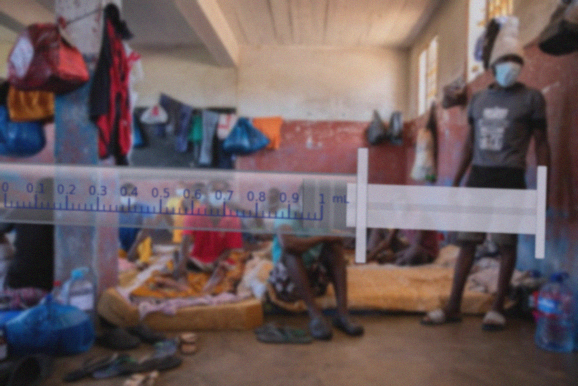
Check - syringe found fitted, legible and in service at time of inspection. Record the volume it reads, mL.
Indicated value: 0.94 mL
